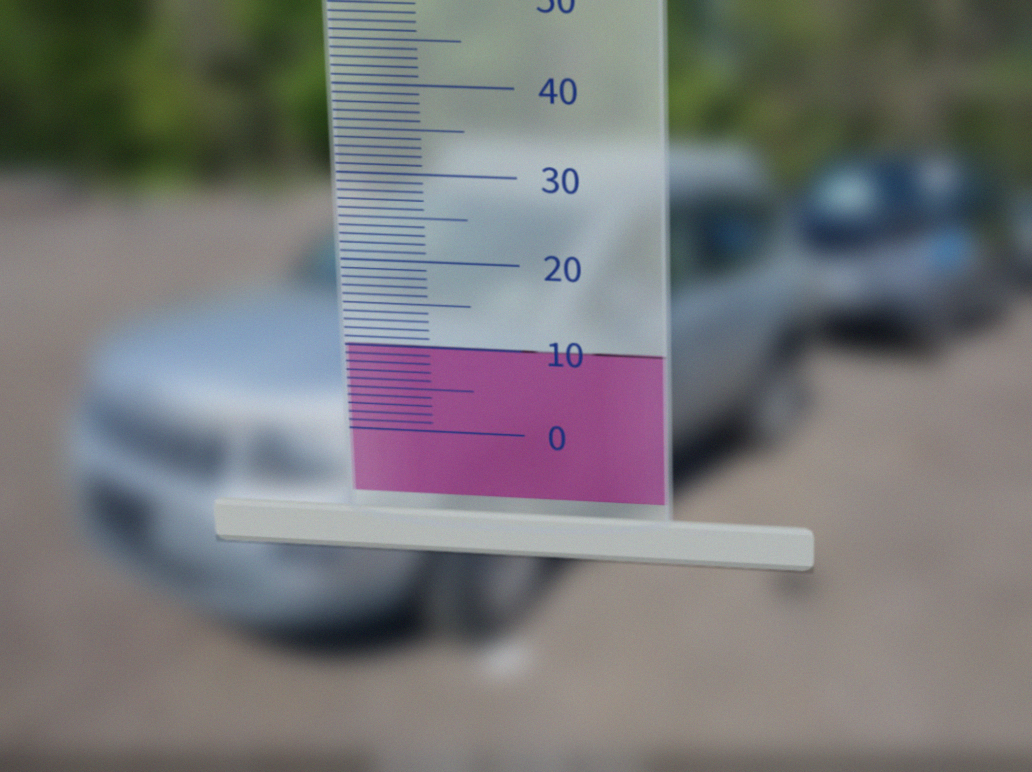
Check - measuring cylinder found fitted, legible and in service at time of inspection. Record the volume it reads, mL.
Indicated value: 10 mL
